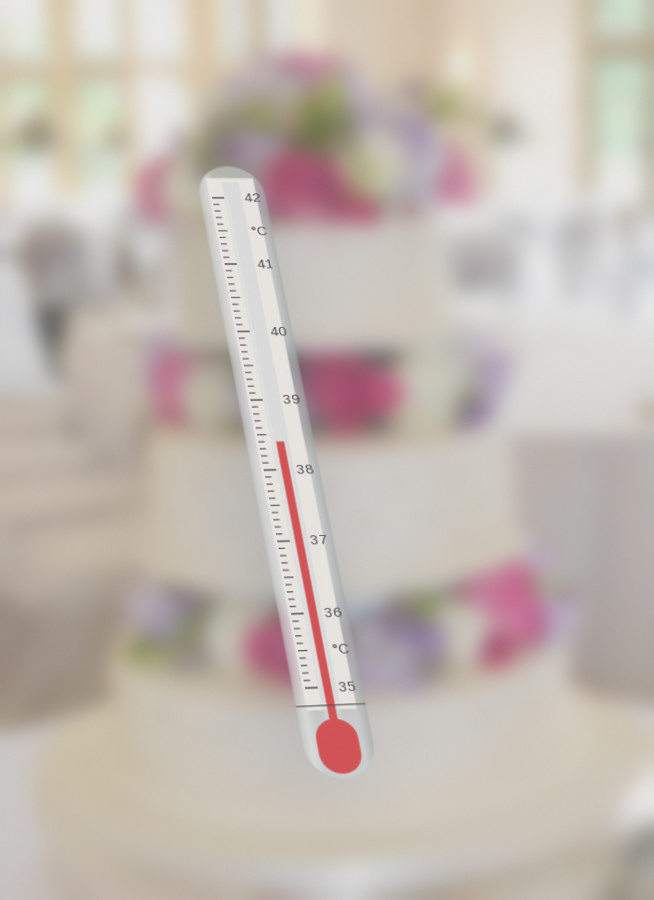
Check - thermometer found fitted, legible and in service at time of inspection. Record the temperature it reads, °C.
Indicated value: 38.4 °C
